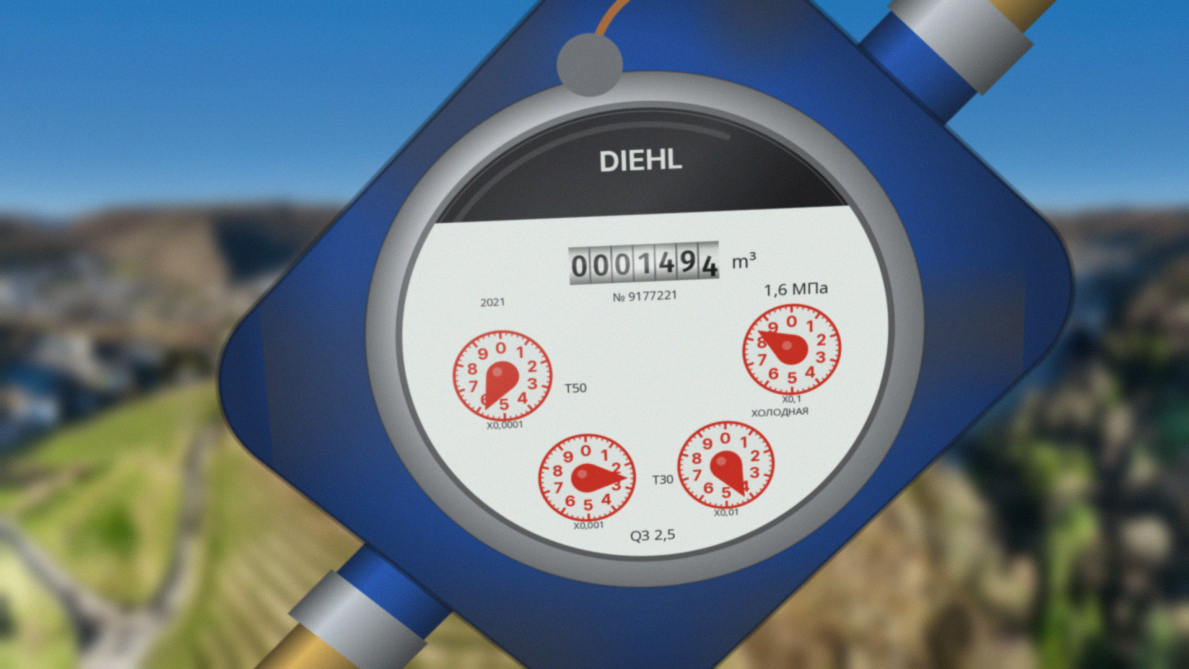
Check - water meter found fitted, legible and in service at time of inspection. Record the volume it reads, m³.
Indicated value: 1493.8425 m³
